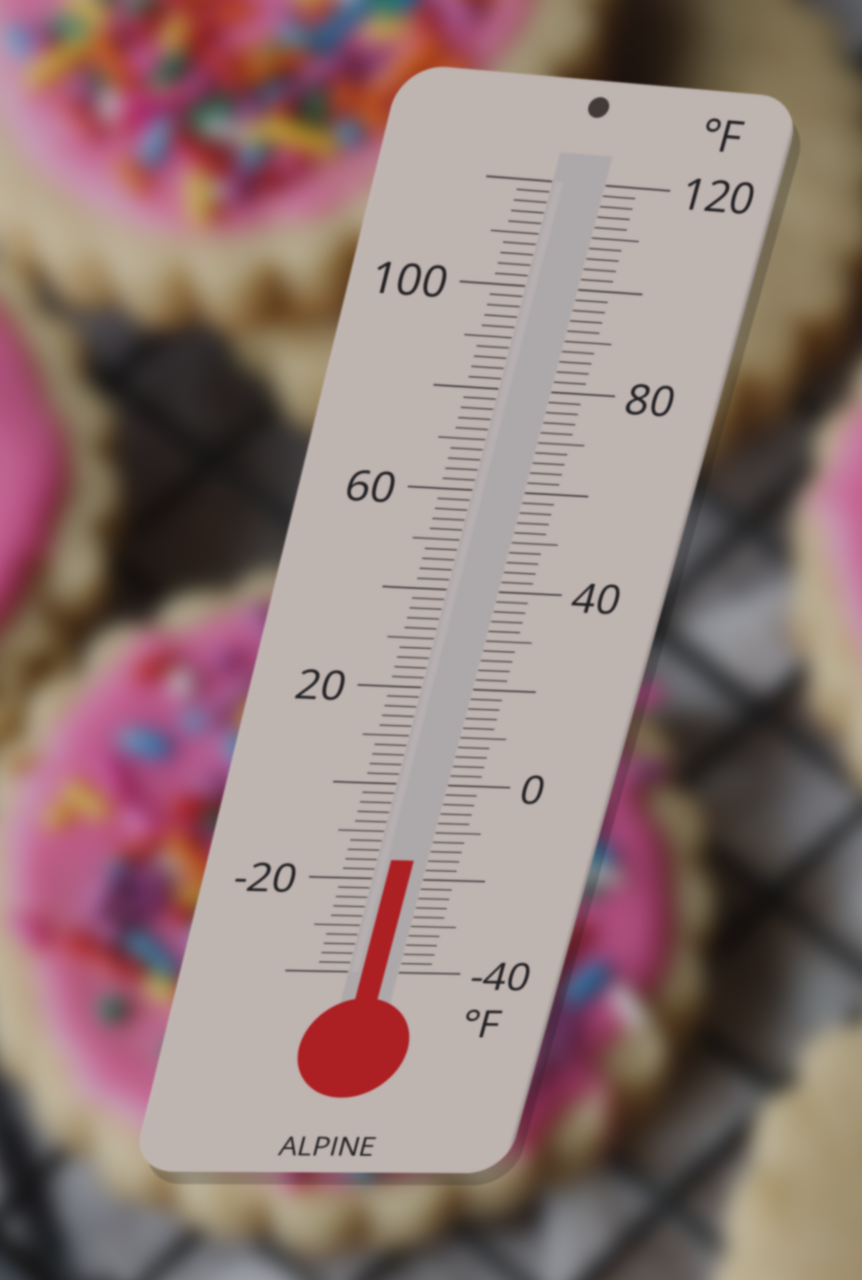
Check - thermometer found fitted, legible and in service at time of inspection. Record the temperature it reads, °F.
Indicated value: -16 °F
